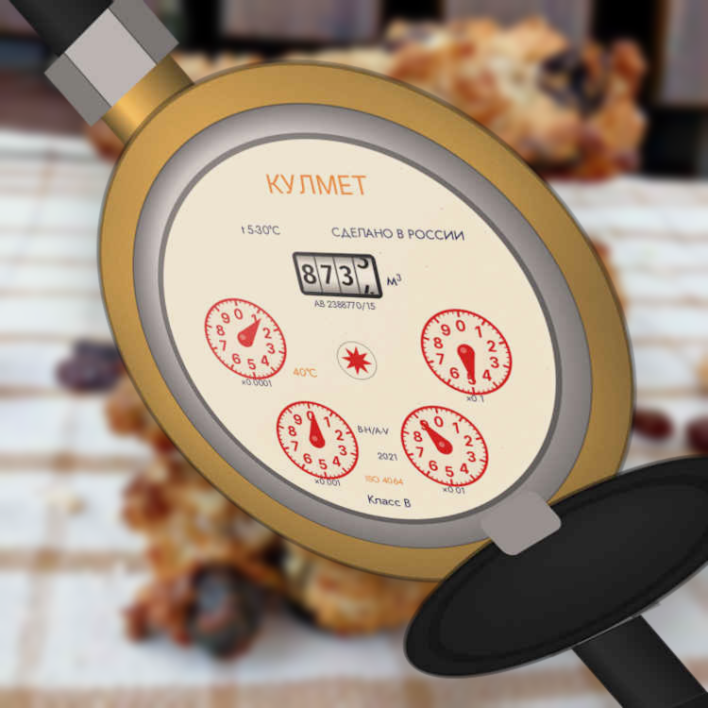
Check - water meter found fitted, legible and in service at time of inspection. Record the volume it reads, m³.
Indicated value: 8733.4901 m³
